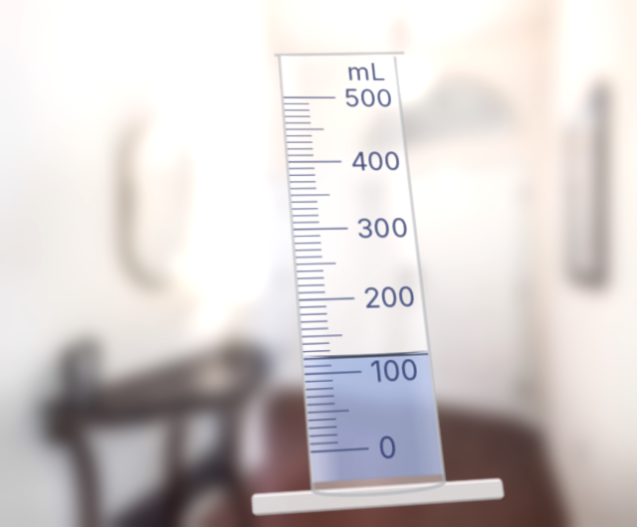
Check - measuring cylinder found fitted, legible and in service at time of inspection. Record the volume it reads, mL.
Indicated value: 120 mL
